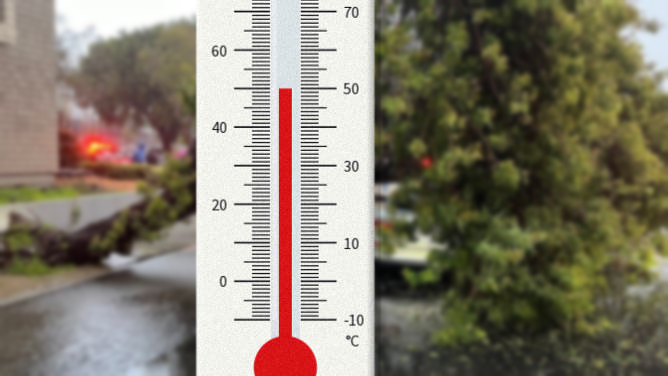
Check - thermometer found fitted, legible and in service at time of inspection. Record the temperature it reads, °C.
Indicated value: 50 °C
